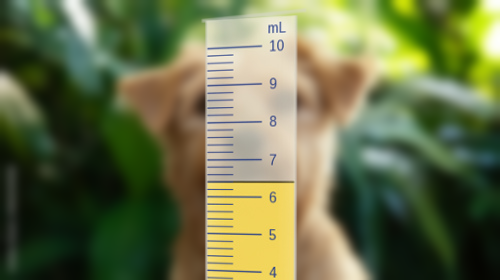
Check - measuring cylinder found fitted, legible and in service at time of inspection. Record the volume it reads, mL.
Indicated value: 6.4 mL
